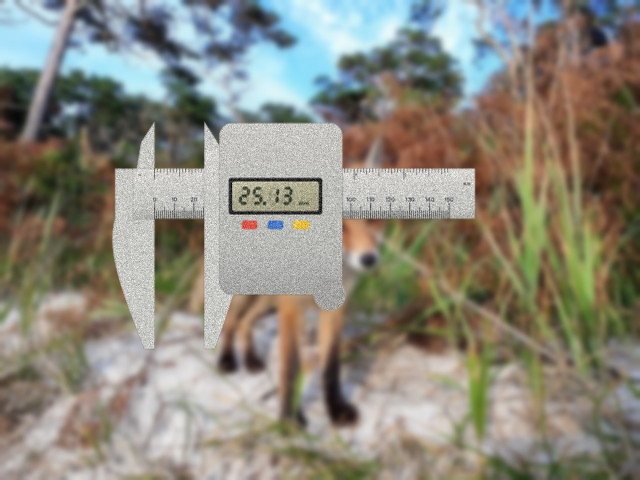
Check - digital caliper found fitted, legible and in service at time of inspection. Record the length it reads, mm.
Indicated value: 25.13 mm
